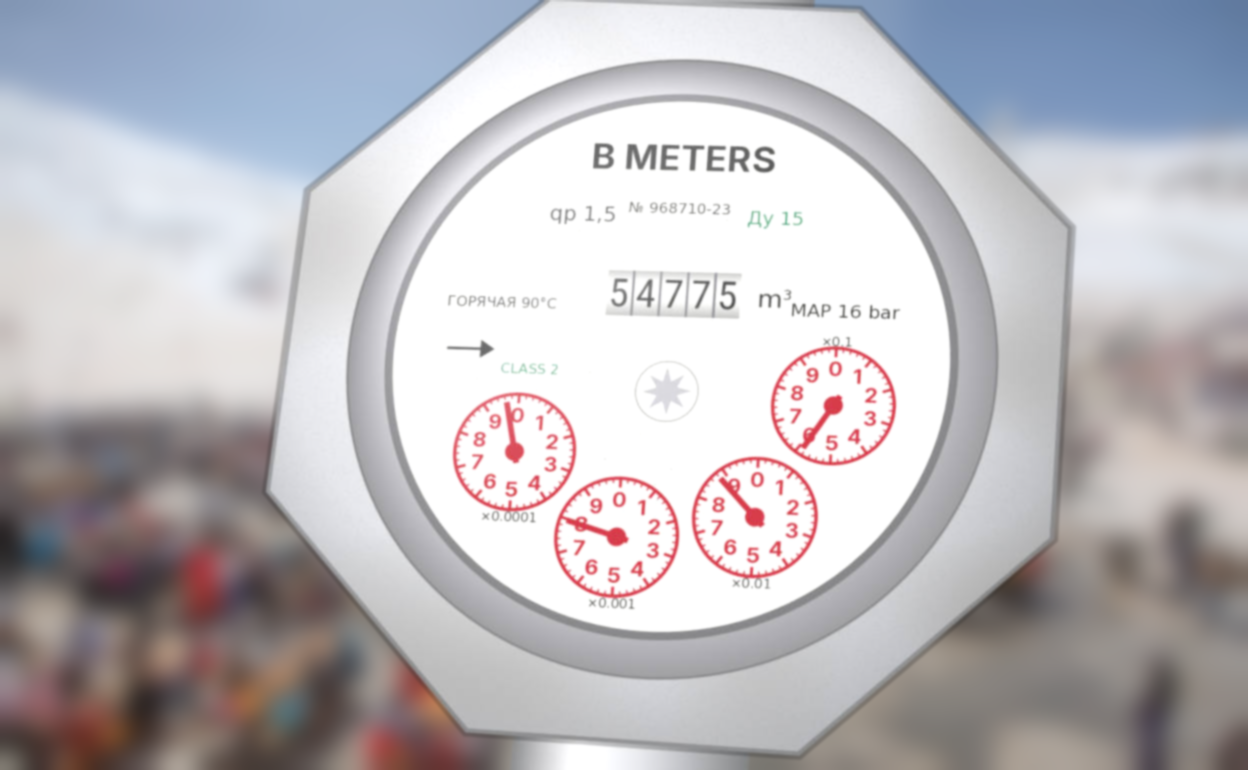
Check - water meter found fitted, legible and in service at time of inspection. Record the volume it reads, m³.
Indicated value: 54775.5879 m³
